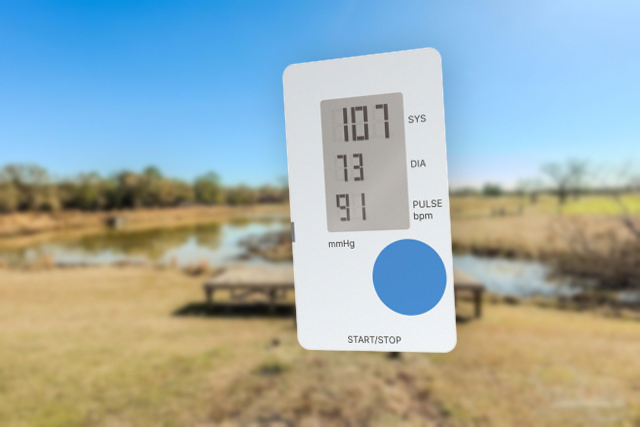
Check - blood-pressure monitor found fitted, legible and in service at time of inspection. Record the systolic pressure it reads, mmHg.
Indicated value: 107 mmHg
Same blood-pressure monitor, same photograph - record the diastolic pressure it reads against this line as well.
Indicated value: 73 mmHg
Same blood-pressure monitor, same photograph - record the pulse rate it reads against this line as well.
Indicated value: 91 bpm
